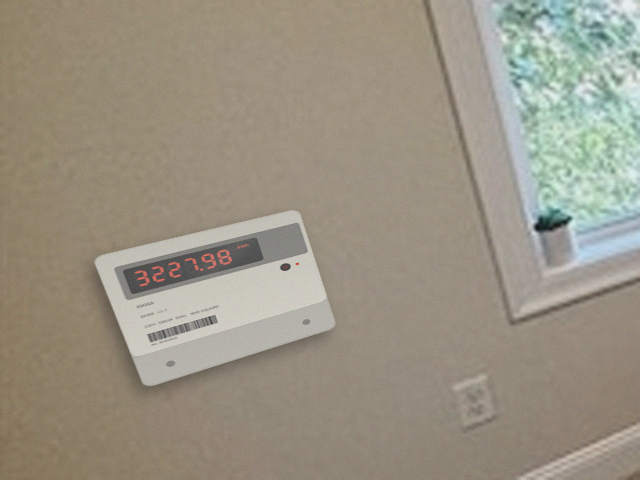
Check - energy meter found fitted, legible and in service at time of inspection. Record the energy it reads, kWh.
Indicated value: 3227.98 kWh
